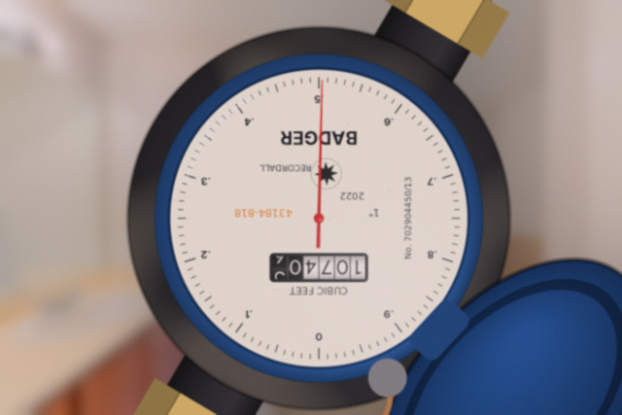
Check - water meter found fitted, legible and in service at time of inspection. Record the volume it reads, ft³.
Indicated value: 107405.50 ft³
